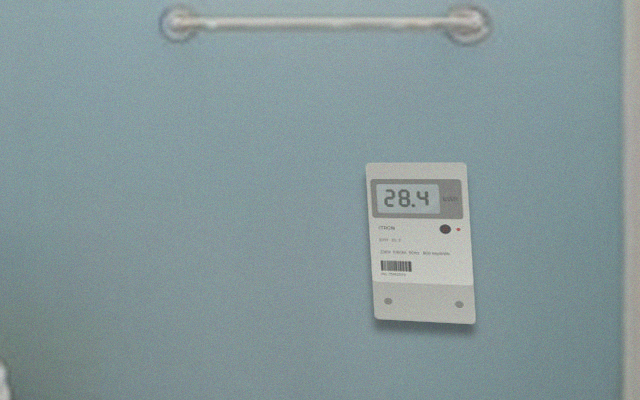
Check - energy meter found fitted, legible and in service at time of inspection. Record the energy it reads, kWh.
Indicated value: 28.4 kWh
